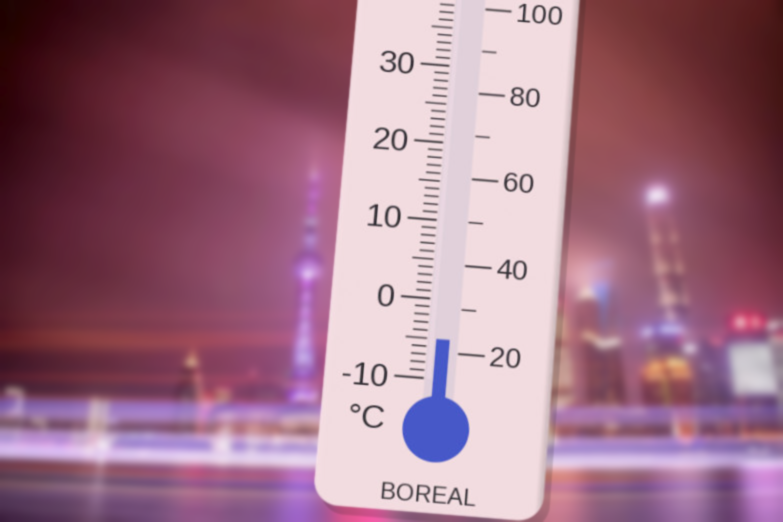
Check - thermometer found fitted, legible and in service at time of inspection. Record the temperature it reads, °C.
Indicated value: -5 °C
